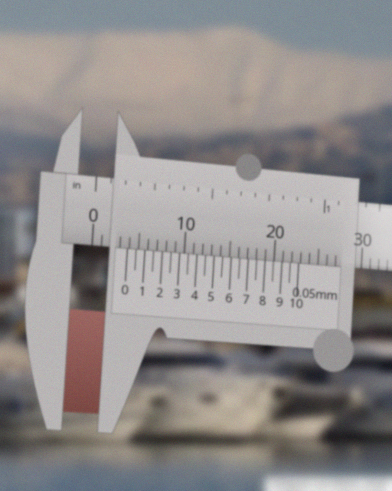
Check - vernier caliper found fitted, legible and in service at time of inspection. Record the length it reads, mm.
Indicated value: 3.8 mm
